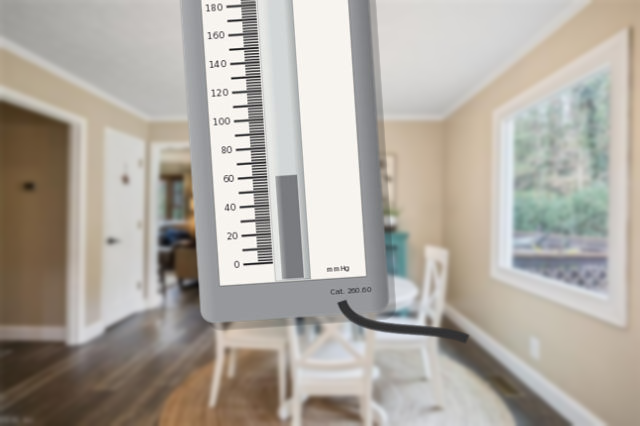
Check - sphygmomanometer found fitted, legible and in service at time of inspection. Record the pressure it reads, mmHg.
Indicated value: 60 mmHg
